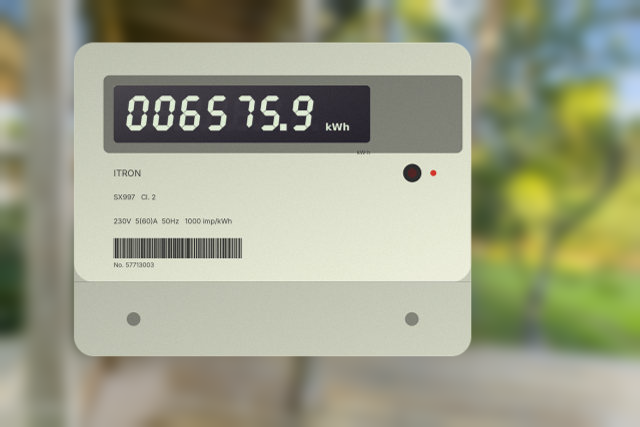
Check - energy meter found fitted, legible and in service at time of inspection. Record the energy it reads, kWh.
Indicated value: 6575.9 kWh
